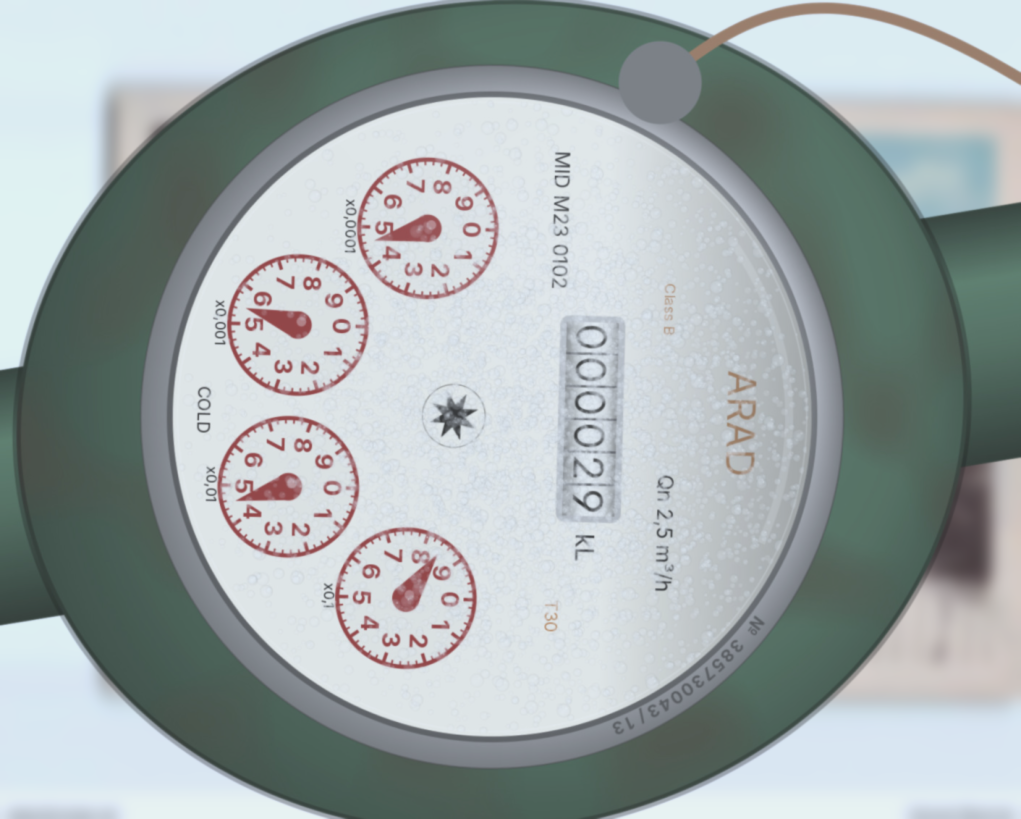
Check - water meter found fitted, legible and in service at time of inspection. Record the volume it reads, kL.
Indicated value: 29.8454 kL
